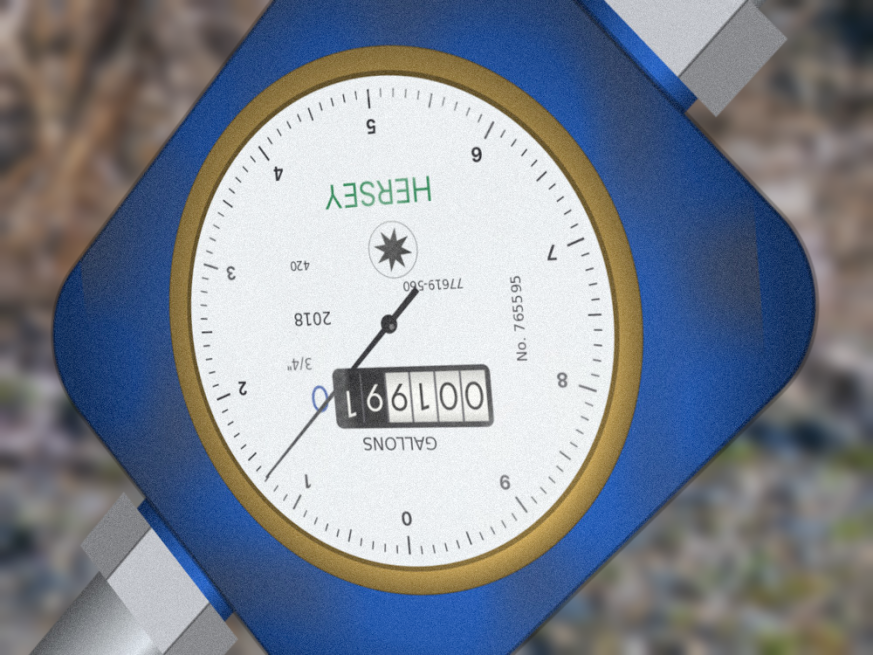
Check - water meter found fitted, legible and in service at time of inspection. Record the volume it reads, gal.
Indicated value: 19911.3 gal
